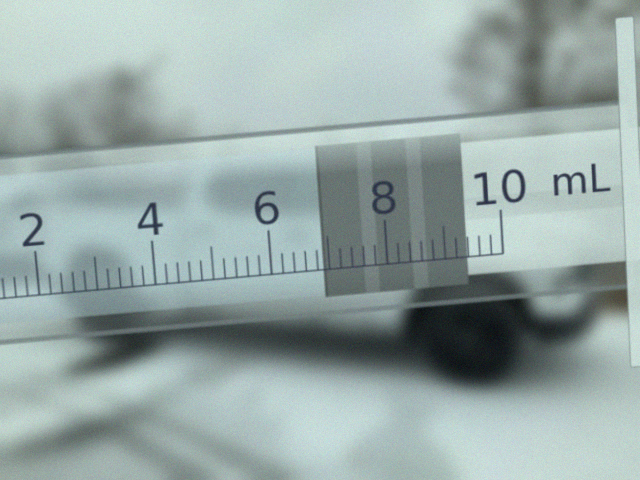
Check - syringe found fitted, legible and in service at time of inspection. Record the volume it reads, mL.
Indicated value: 6.9 mL
